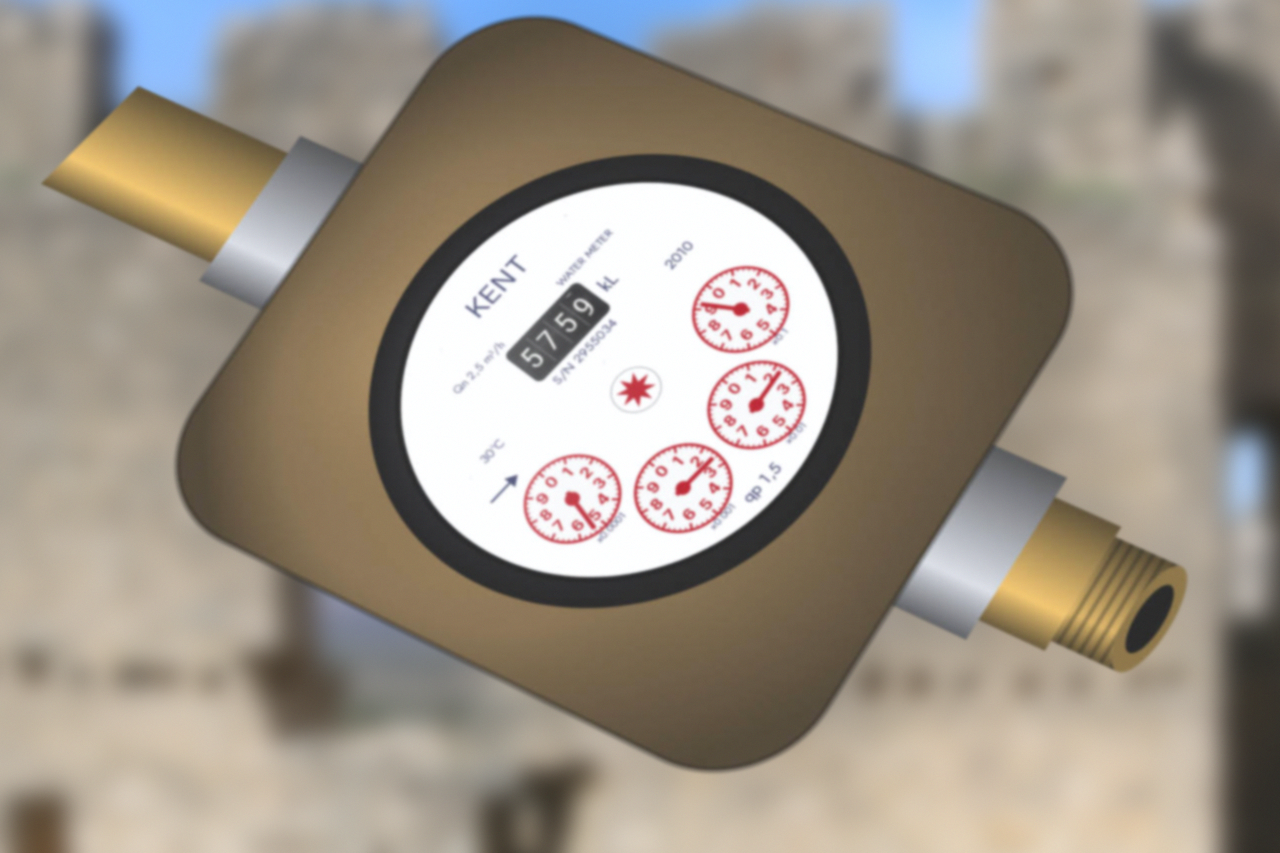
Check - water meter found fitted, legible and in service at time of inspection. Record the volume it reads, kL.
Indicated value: 5758.9225 kL
